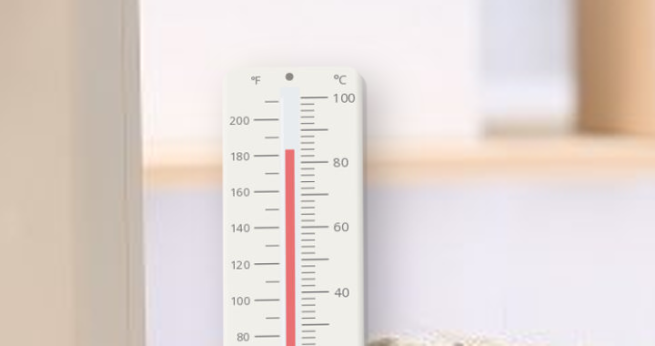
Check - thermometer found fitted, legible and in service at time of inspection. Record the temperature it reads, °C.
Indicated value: 84 °C
